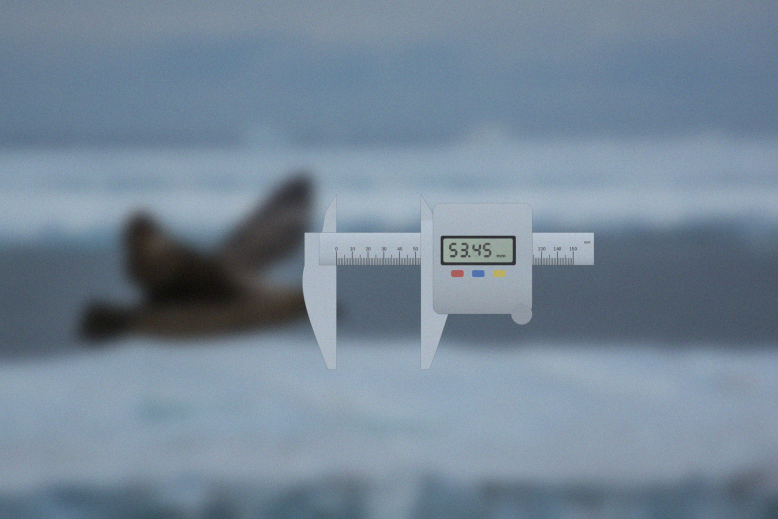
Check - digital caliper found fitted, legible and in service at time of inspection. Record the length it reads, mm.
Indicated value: 53.45 mm
